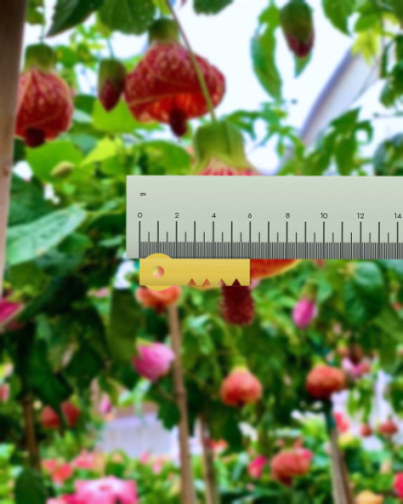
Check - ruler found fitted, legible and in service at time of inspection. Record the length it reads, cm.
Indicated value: 6 cm
